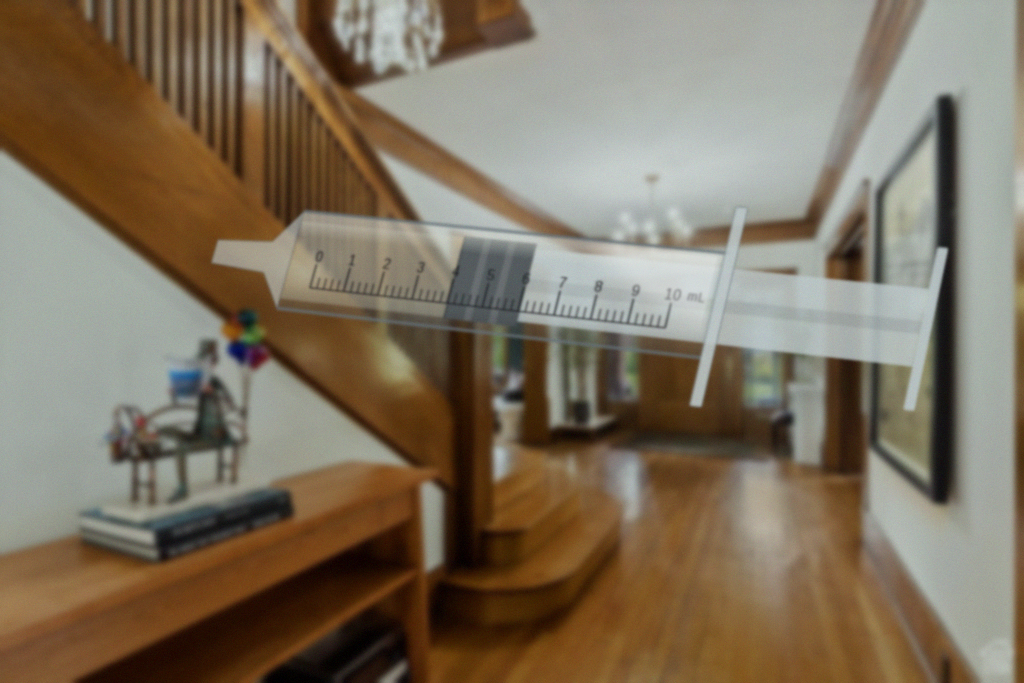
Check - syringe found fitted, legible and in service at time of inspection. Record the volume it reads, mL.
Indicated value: 4 mL
